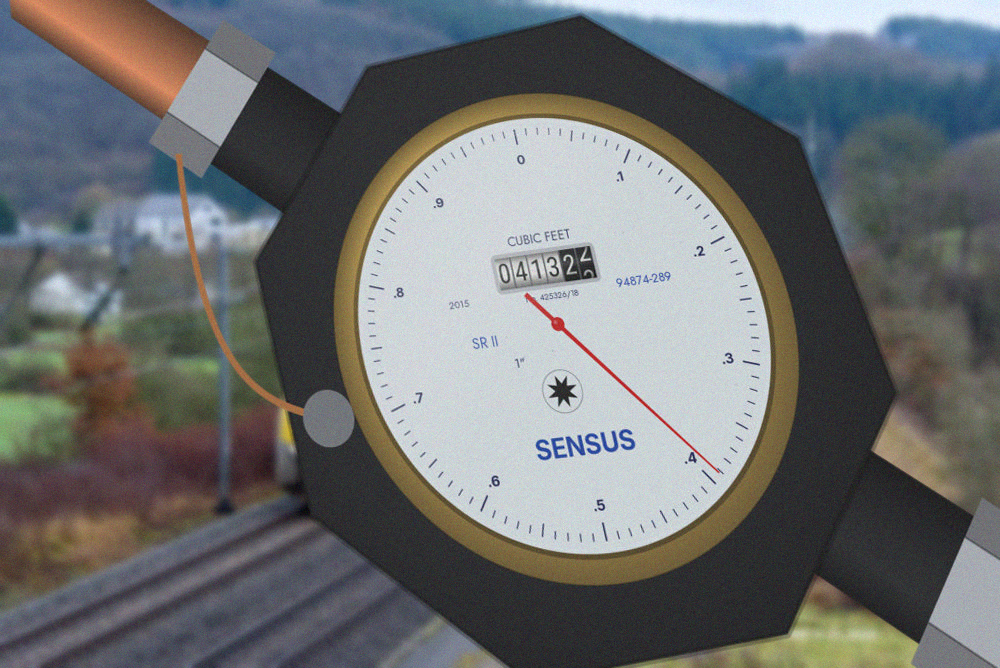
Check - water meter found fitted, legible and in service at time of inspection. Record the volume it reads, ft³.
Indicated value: 41322.39 ft³
